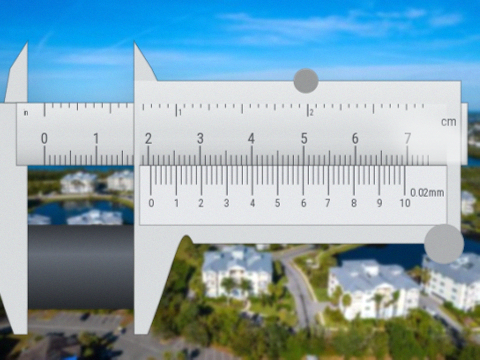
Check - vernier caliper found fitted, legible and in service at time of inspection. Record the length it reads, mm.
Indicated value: 20.5 mm
